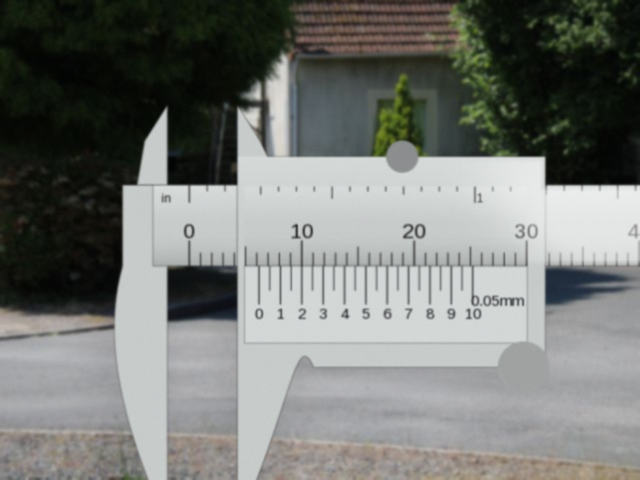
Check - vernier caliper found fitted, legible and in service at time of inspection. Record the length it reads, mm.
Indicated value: 6.2 mm
